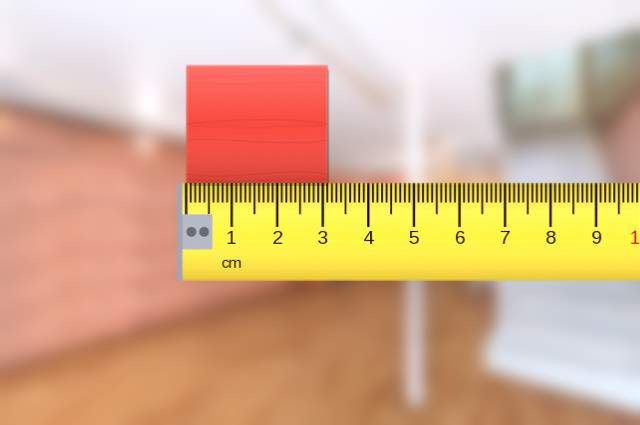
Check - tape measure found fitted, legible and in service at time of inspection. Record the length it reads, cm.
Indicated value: 3.1 cm
